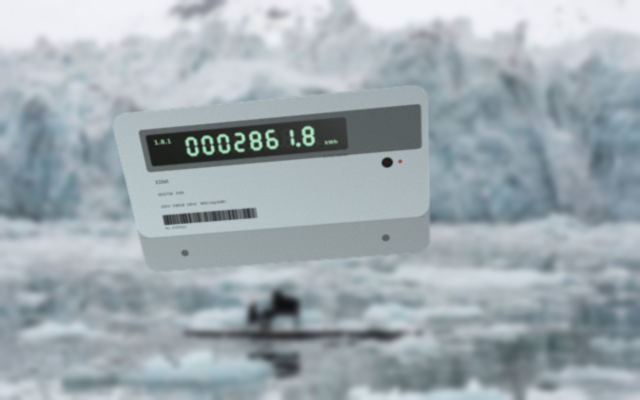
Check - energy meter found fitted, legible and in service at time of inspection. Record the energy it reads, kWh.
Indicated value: 2861.8 kWh
